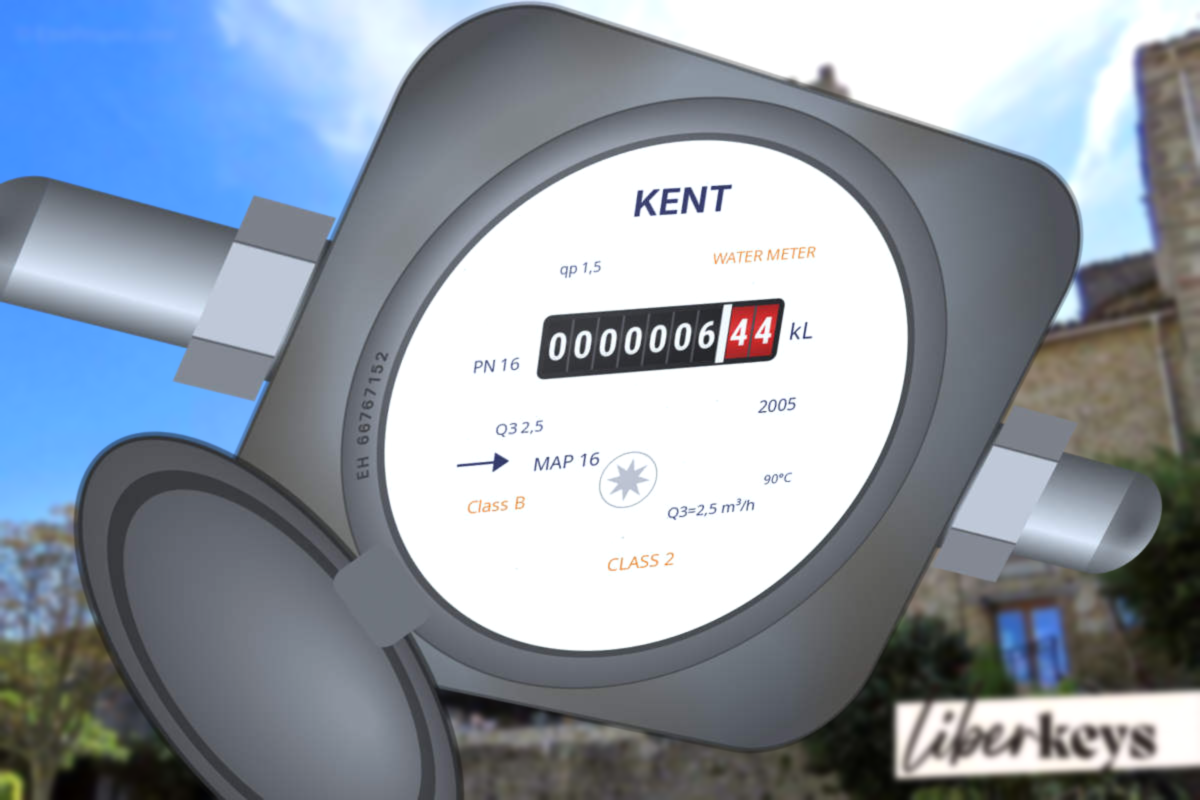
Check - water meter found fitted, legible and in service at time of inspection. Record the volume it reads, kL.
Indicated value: 6.44 kL
